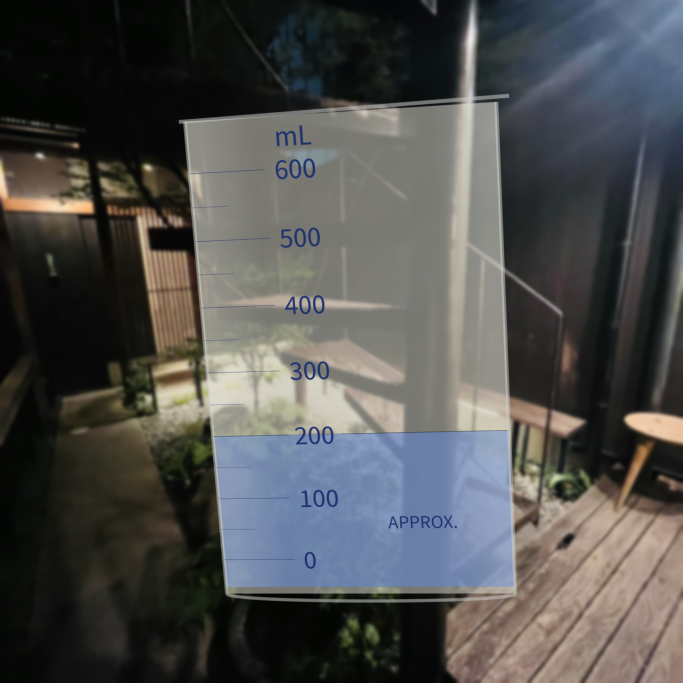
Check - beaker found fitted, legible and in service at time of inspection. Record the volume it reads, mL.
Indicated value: 200 mL
